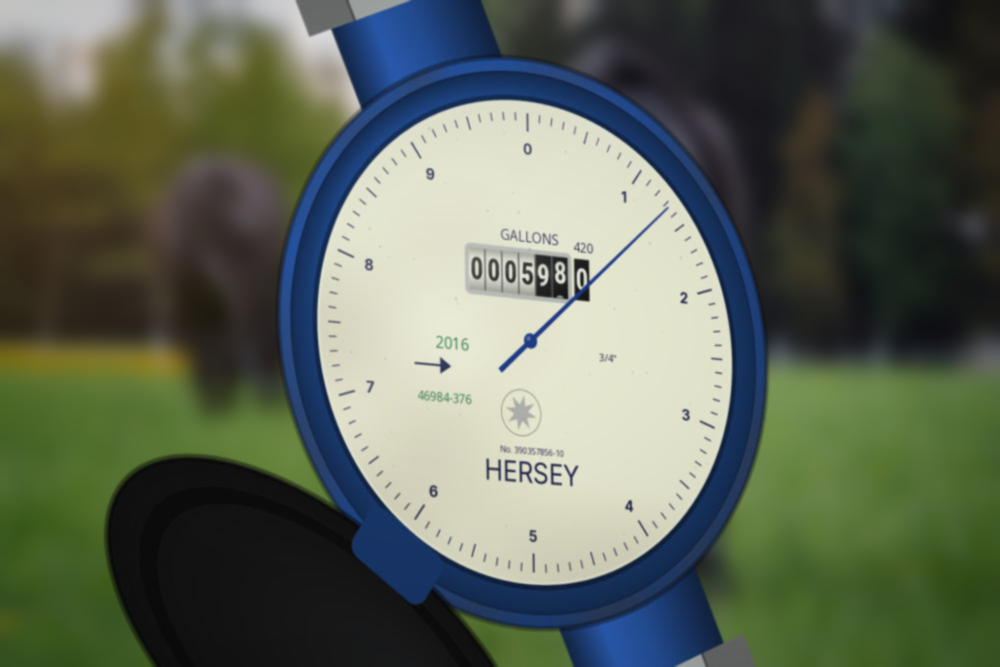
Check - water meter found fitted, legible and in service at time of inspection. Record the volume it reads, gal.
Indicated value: 5981.3 gal
